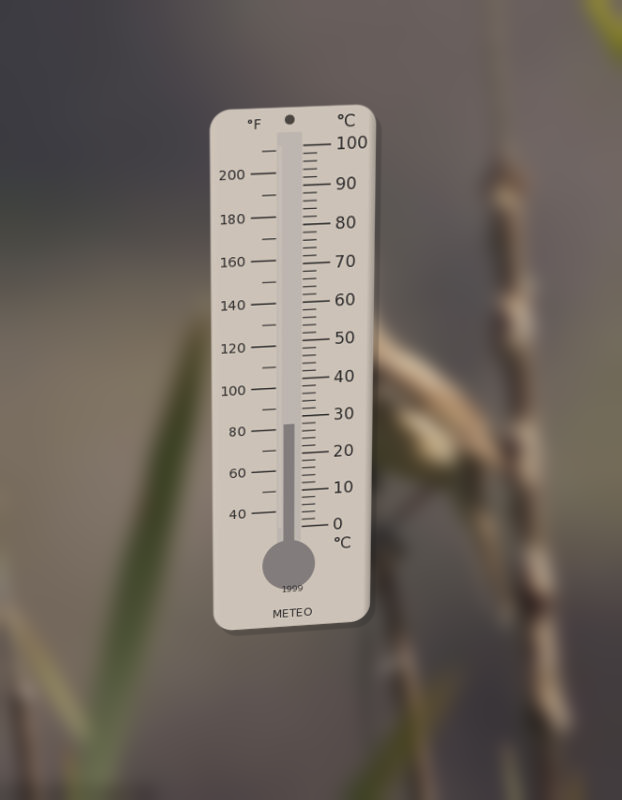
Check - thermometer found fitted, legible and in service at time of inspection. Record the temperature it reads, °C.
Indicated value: 28 °C
